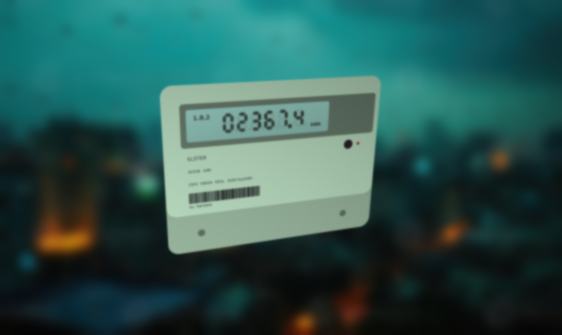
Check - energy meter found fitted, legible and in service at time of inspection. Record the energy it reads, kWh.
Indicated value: 2367.4 kWh
